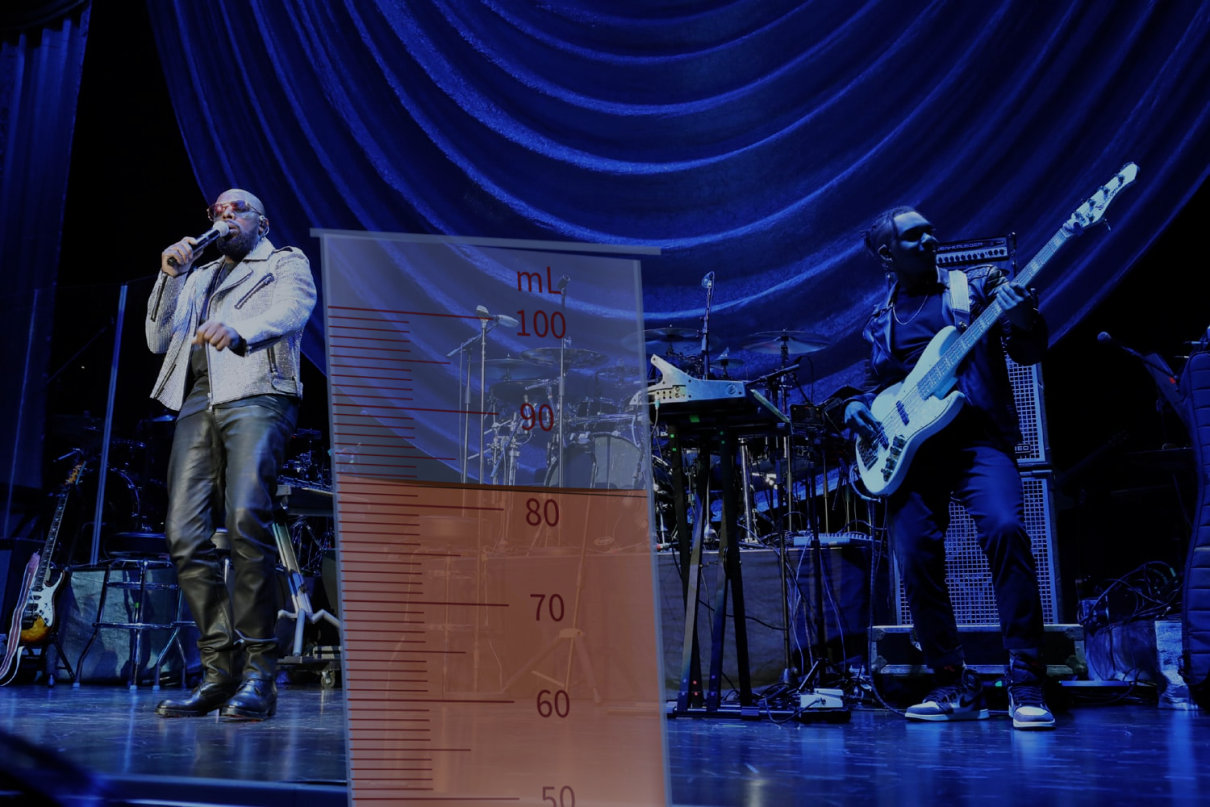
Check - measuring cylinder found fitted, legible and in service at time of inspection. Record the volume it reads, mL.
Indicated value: 82 mL
